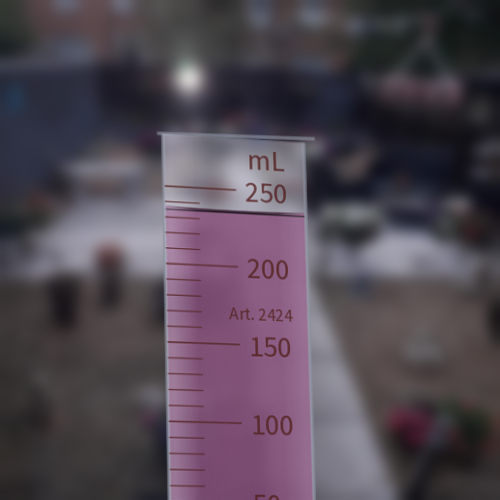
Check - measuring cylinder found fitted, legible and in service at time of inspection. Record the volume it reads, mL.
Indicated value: 235 mL
